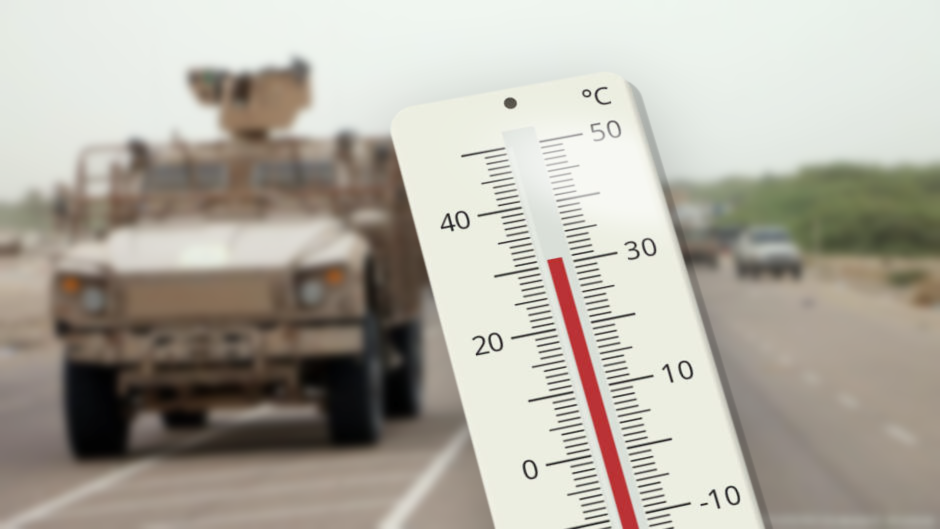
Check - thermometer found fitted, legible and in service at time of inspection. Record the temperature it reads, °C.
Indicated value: 31 °C
